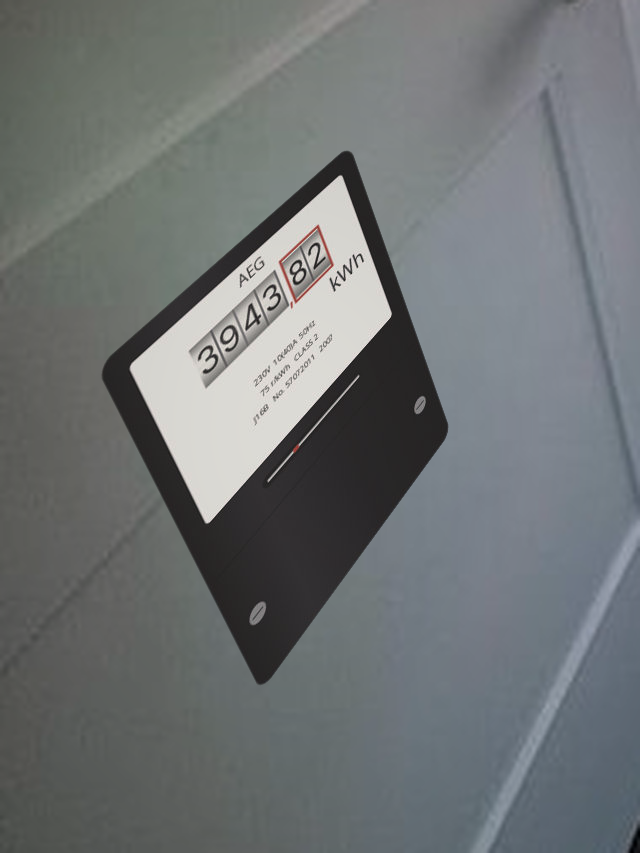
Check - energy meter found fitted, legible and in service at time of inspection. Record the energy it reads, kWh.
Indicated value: 3943.82 kWh
